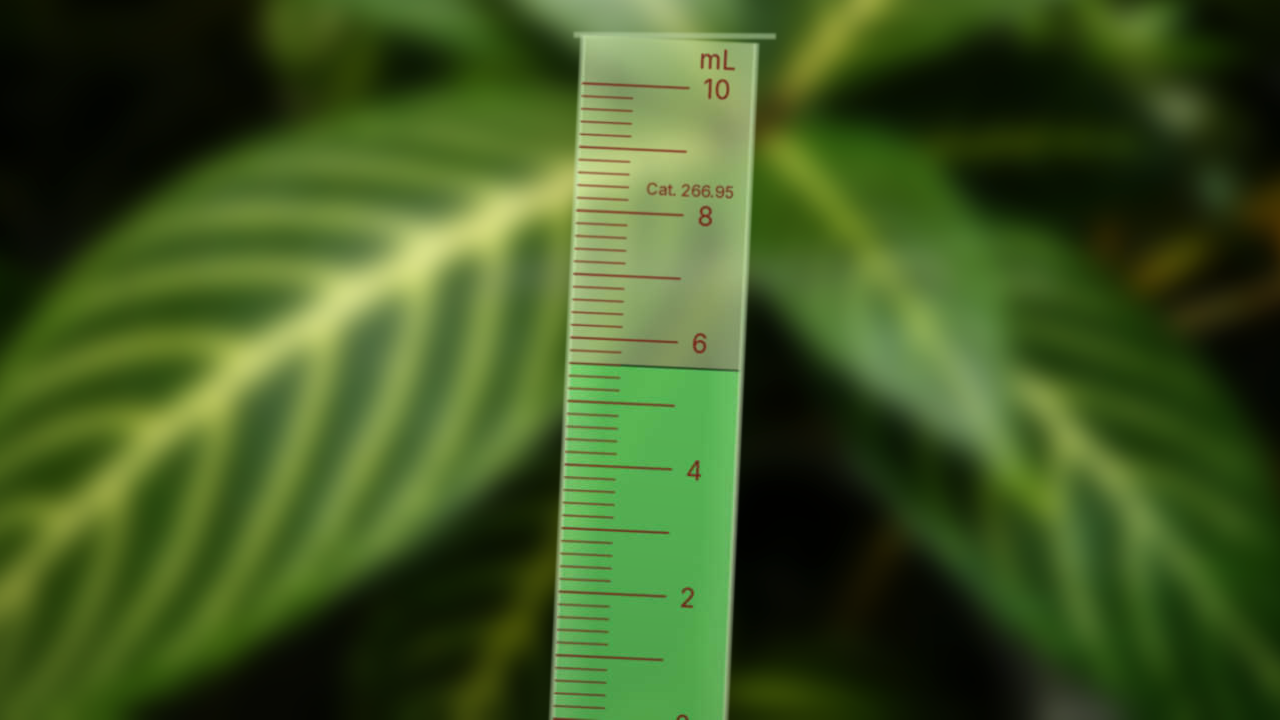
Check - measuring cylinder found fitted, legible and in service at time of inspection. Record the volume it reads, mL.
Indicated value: 5.6 mL
